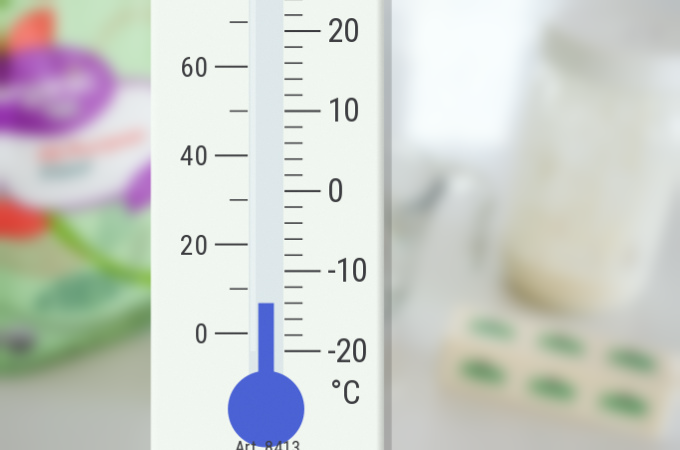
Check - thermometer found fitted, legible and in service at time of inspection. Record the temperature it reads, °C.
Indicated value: -14 °C
